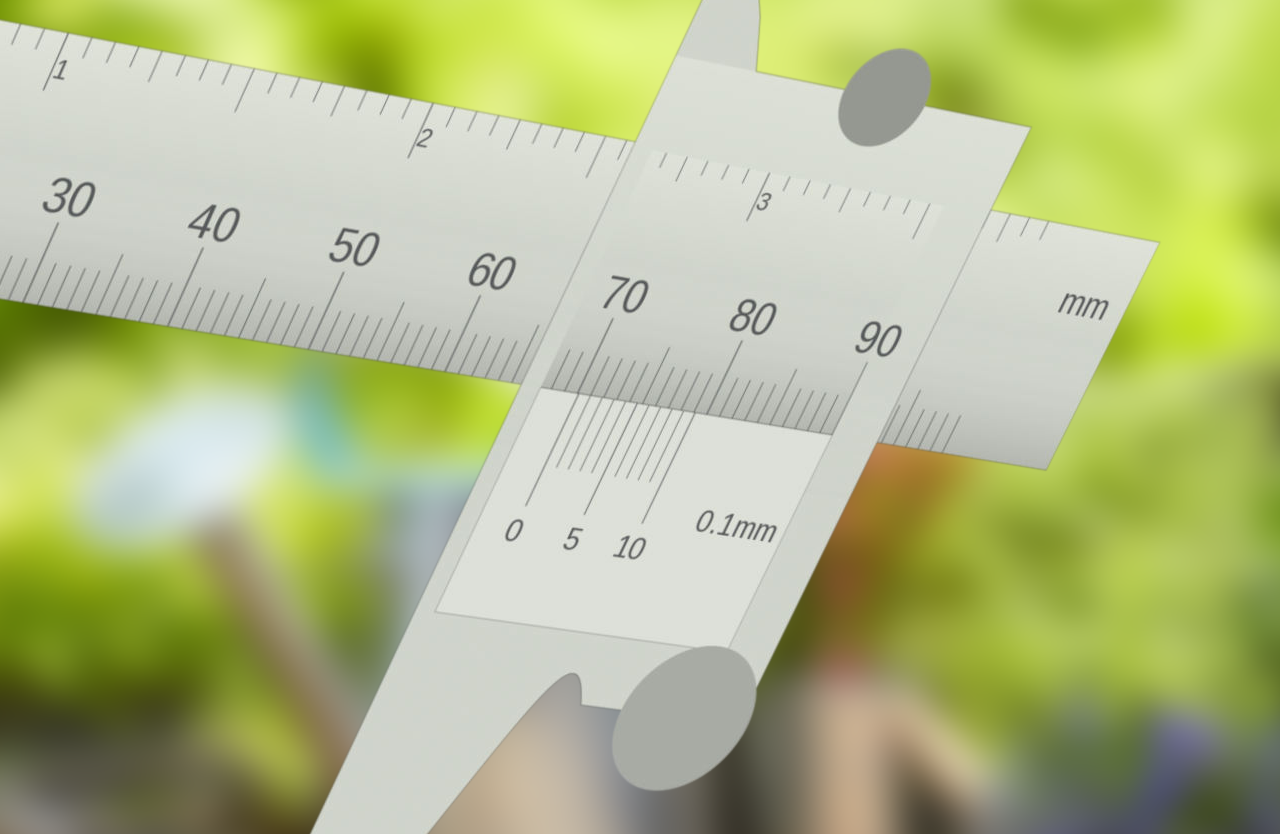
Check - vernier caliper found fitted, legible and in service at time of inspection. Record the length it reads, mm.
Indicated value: 70.1 mm
